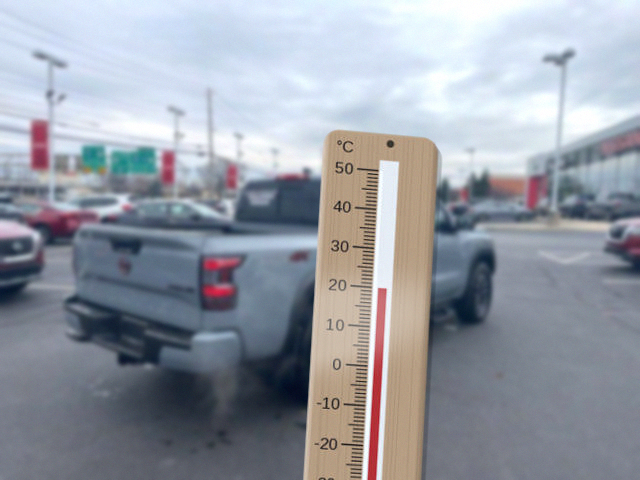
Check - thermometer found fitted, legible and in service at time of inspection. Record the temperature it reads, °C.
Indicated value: 20 °C
